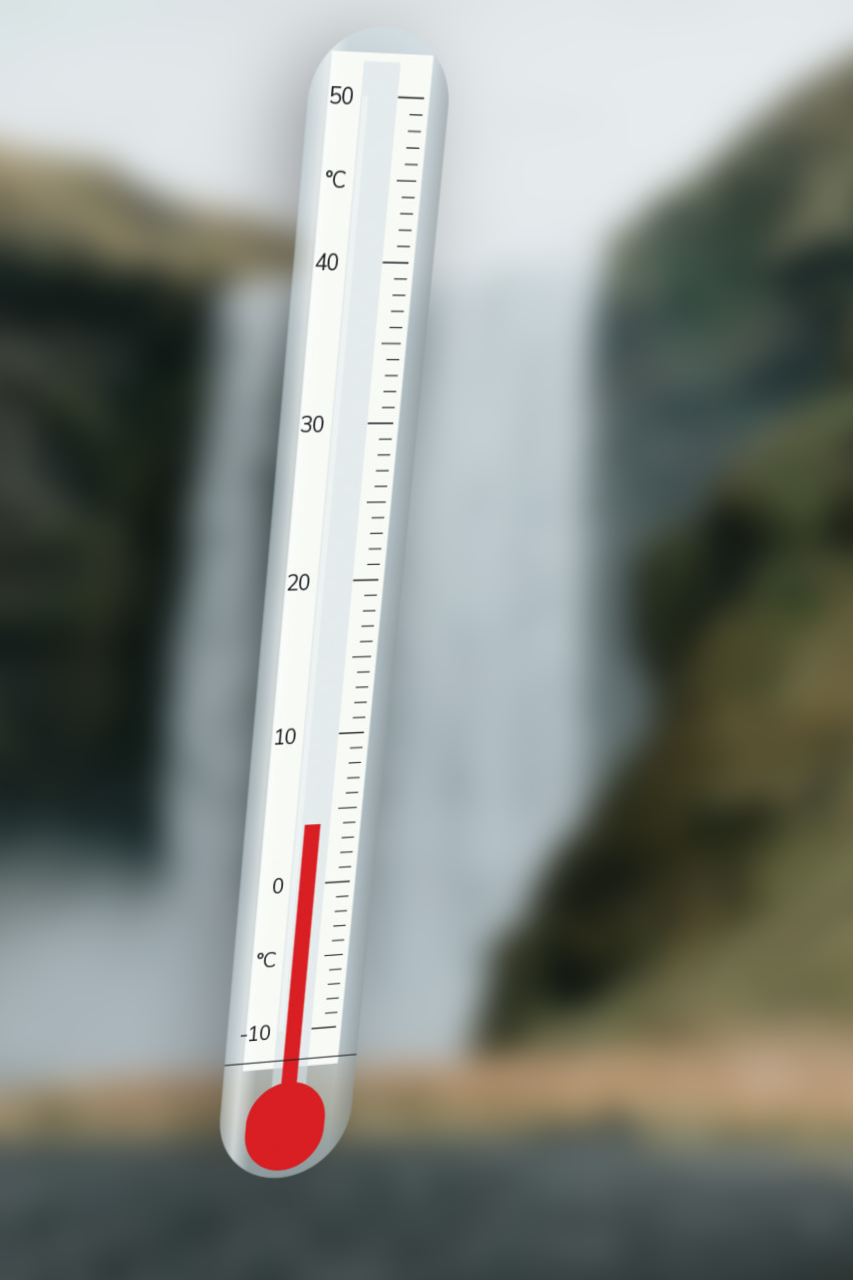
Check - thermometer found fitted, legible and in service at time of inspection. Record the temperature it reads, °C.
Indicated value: 4 °C
